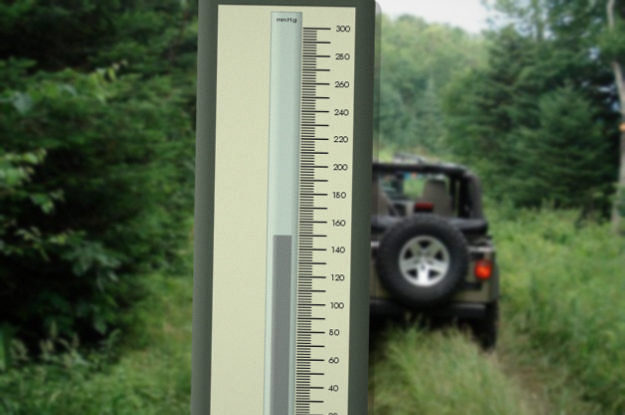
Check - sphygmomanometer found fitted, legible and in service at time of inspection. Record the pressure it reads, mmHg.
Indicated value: 150 mmHg
